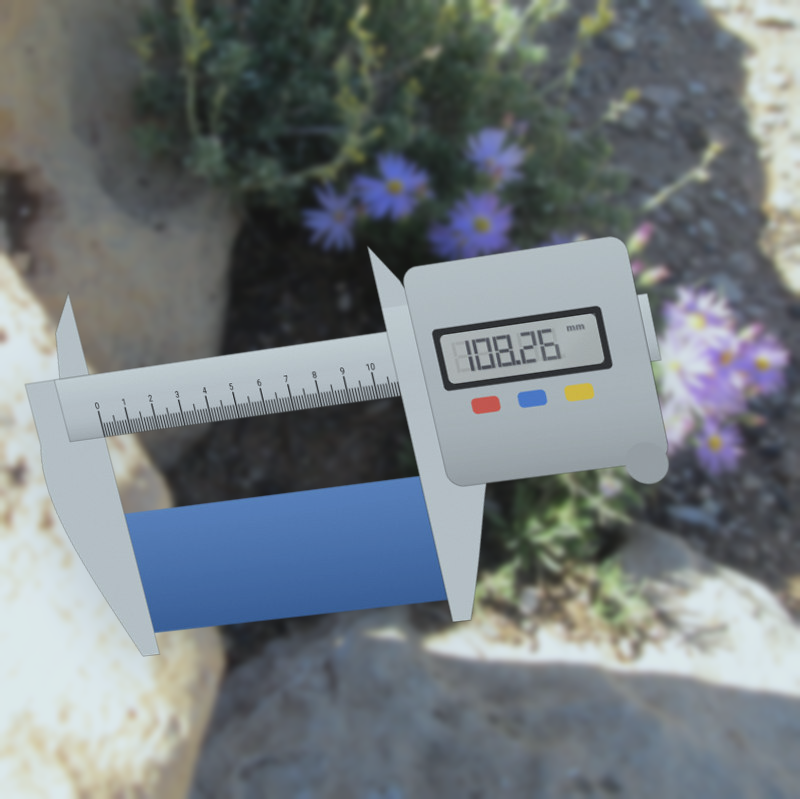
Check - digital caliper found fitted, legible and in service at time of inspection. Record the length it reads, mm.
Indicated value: 108.26 mm
